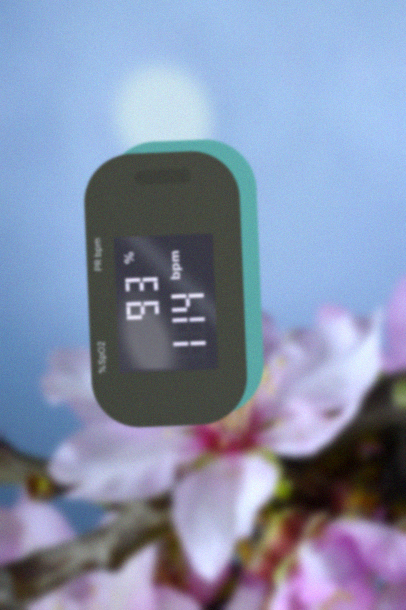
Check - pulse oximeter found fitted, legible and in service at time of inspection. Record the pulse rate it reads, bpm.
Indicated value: 114 bpm
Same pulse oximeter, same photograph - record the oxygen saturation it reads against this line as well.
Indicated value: 93 %
